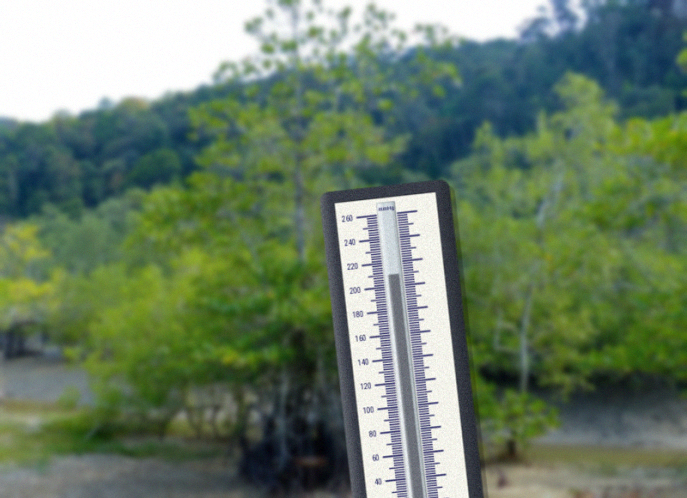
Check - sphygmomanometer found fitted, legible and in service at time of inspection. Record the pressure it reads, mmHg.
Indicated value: 210 mmHg
